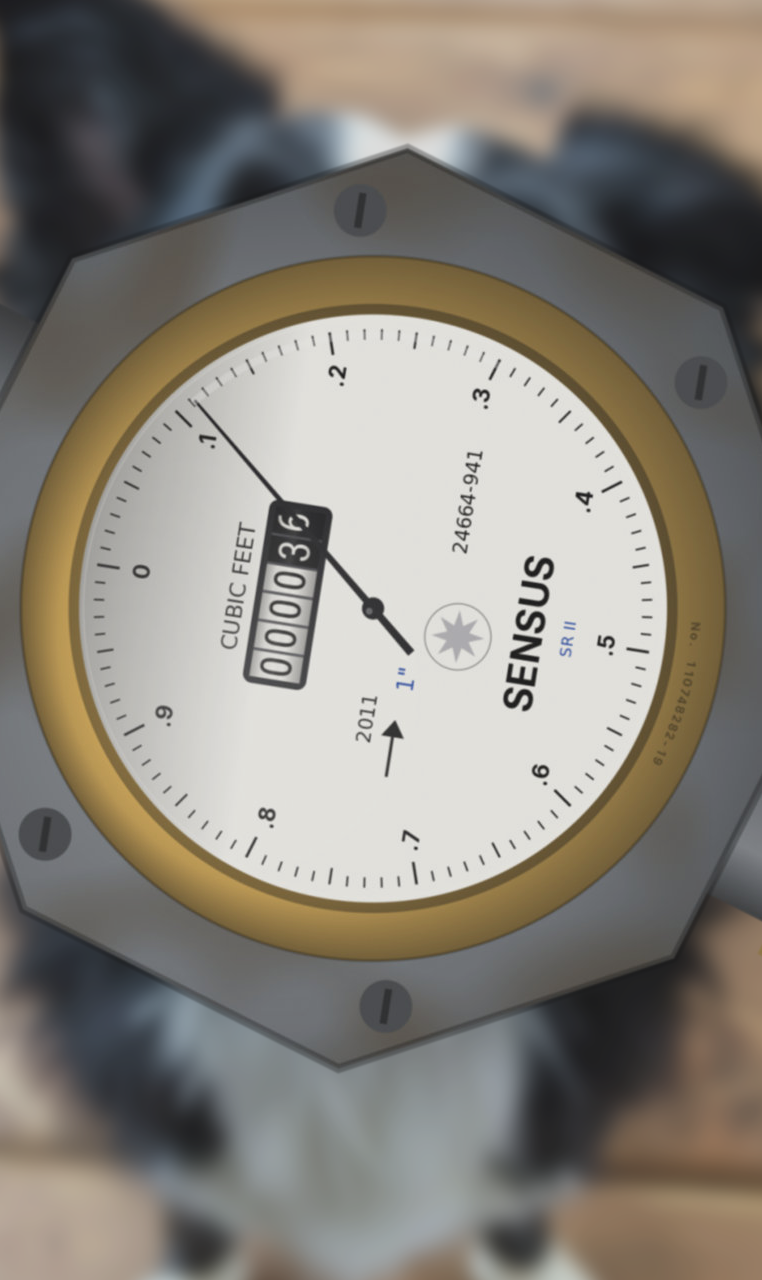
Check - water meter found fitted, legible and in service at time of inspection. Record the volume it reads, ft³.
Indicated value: 36.11 ft³
